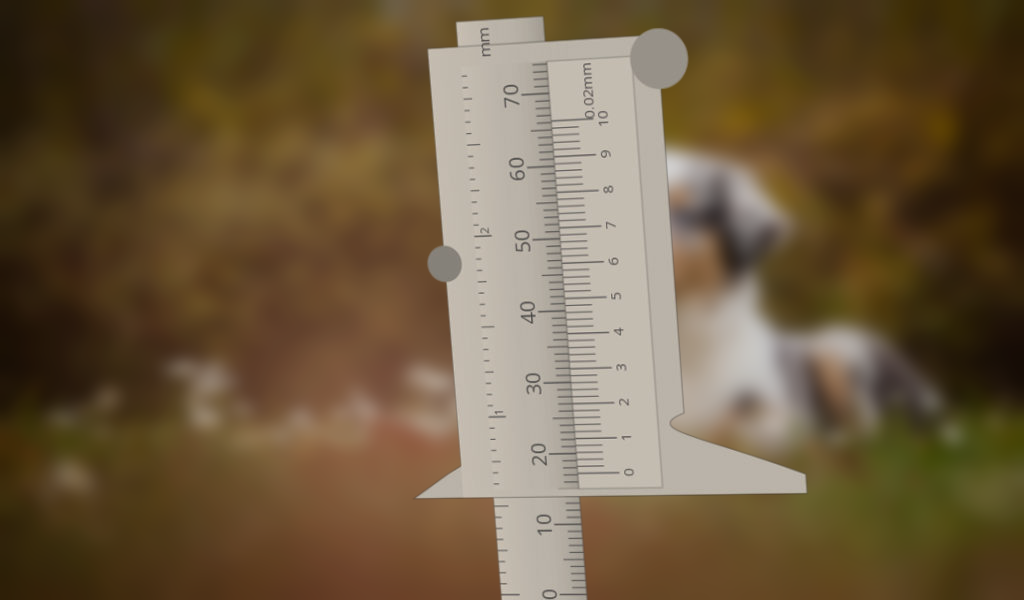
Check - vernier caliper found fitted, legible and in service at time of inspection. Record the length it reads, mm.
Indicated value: 17.2 mm
